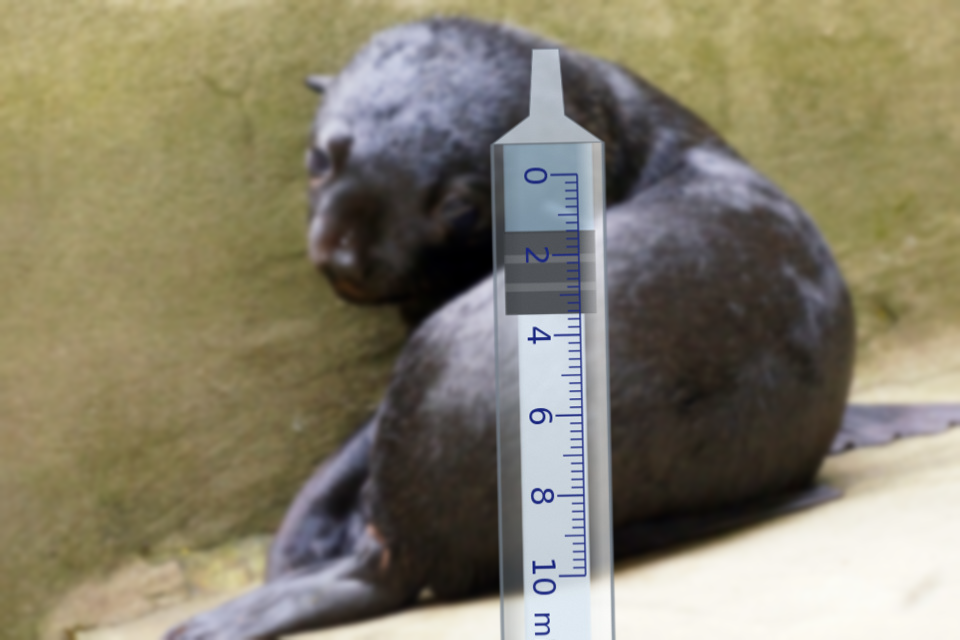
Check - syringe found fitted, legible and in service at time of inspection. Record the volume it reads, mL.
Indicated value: 1.4 mL
